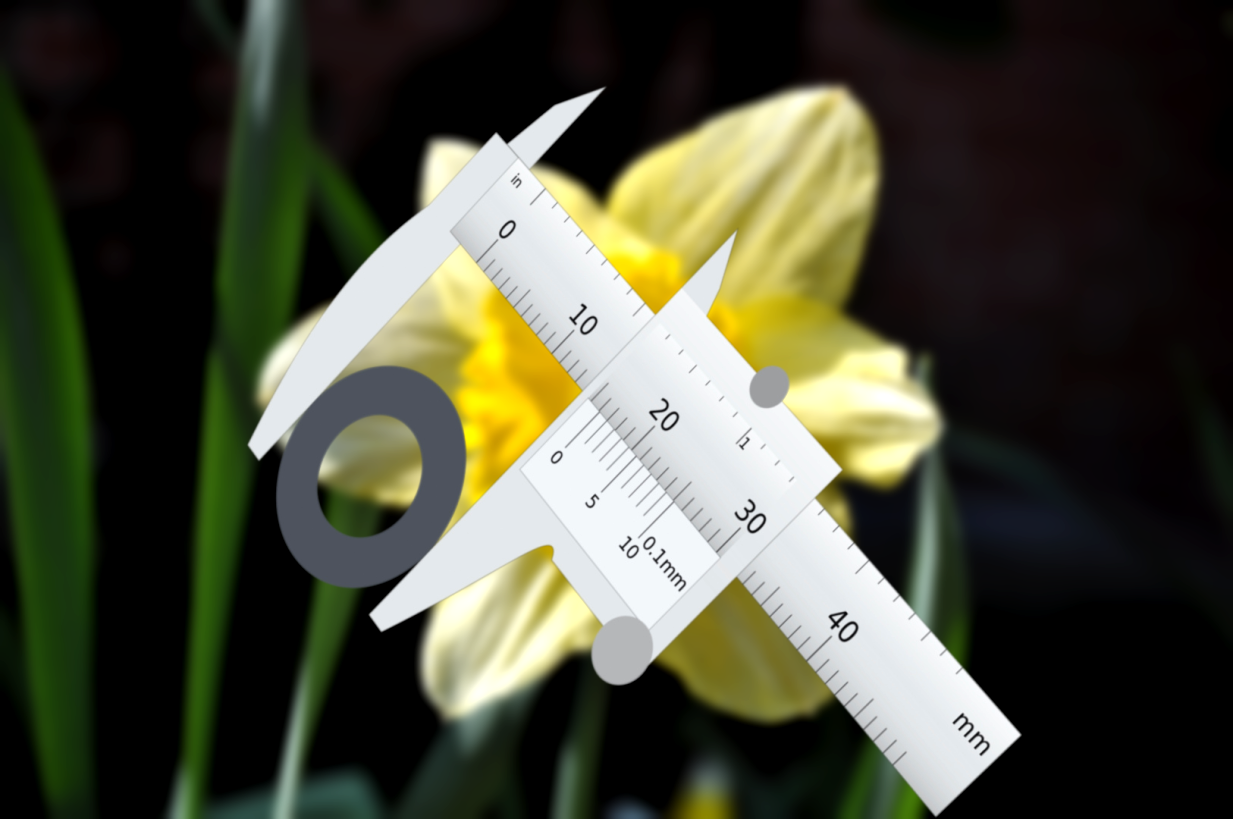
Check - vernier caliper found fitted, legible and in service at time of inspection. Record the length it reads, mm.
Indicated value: 16.1 mm
